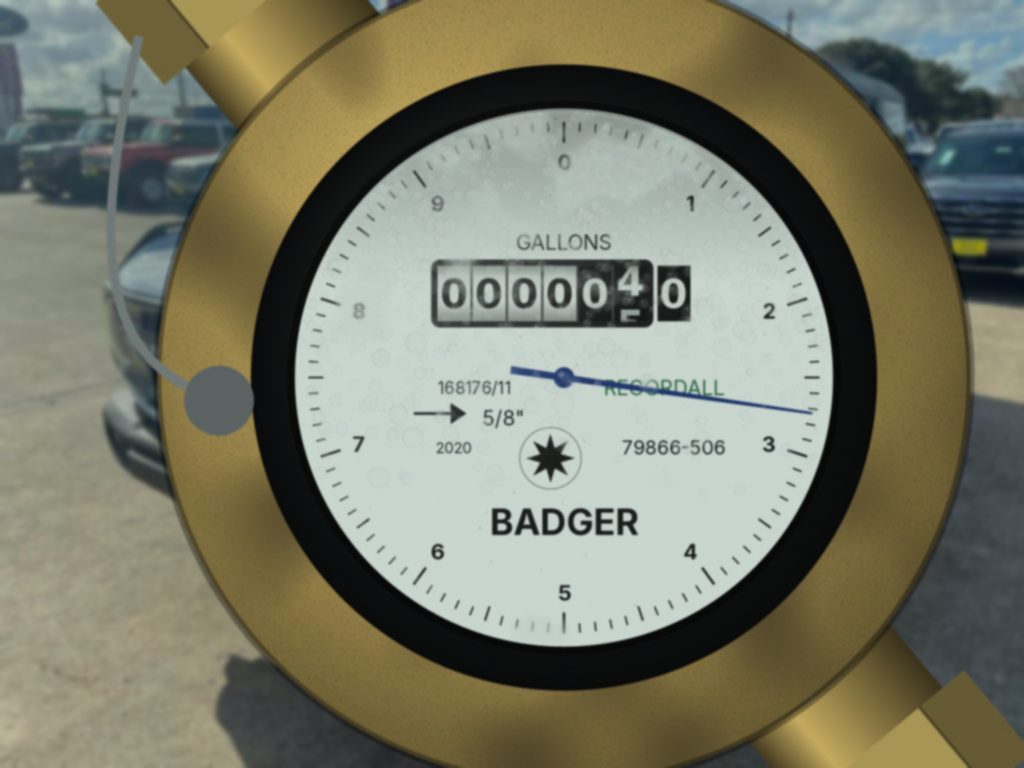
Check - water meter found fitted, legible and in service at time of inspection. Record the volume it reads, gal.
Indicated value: 42.7 gal
